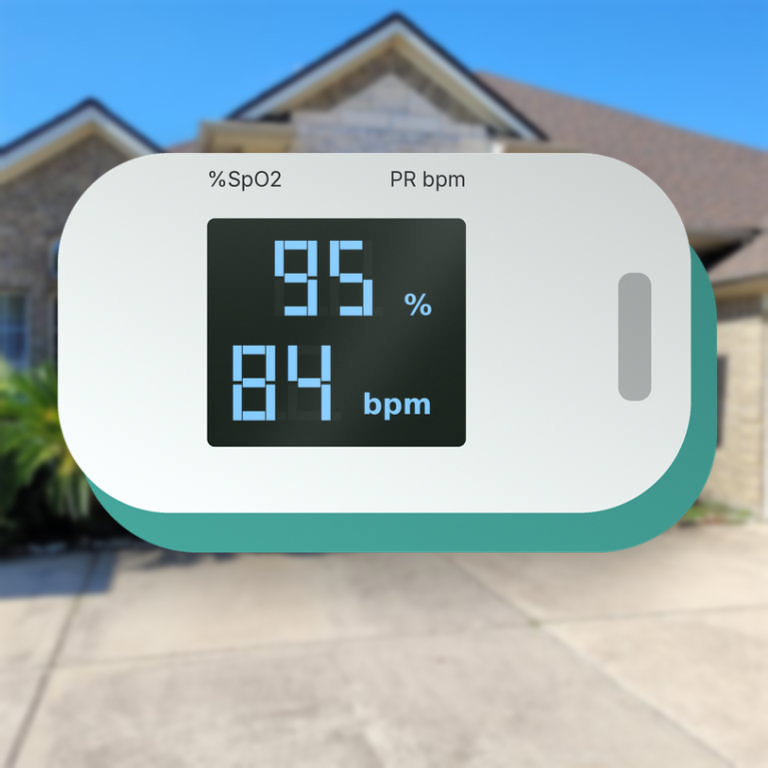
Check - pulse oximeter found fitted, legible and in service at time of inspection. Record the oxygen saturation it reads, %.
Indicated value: 95 %
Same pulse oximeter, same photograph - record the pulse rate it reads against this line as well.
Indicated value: 84 bpm
